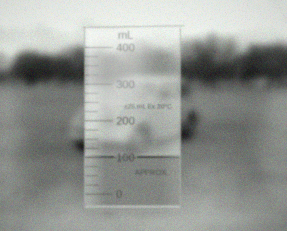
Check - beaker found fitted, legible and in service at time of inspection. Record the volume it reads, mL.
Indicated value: 100 mL
